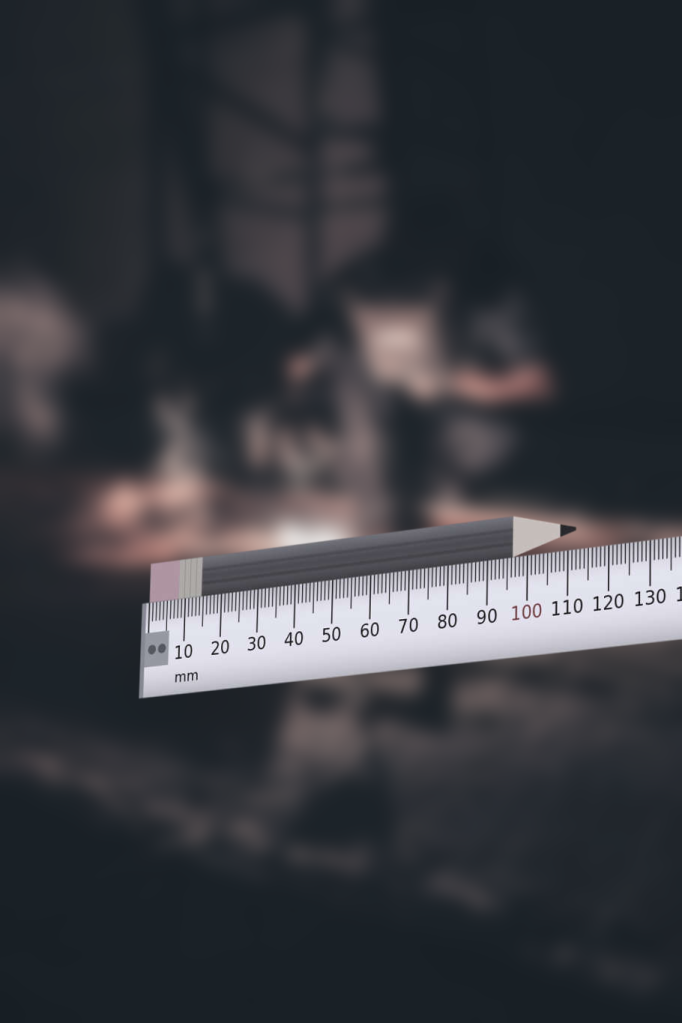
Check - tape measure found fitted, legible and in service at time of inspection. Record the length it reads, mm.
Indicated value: 112 mm
